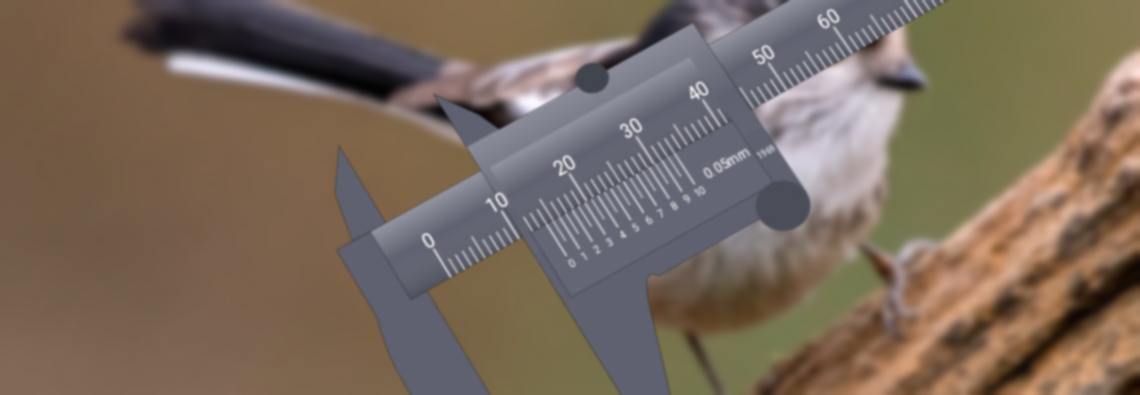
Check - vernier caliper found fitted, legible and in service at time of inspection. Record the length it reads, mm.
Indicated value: 14.0 mm
